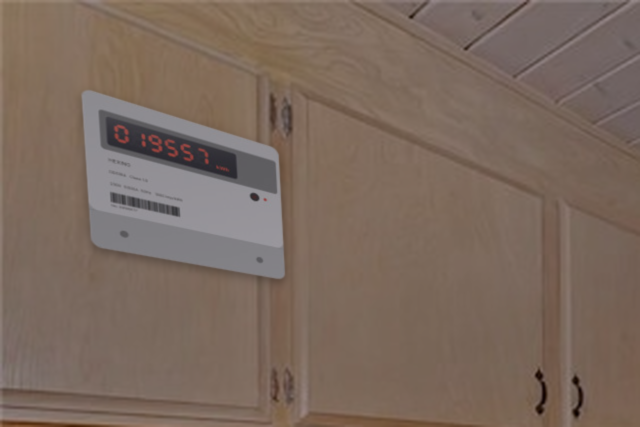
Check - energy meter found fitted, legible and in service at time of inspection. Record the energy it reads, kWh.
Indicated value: 19557 kWh
